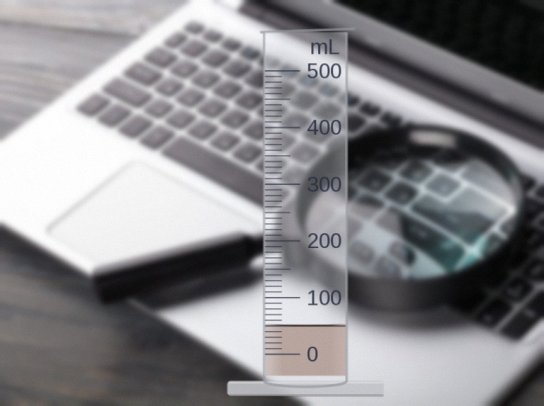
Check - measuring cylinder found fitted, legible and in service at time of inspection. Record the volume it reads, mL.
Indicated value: 50 mL
